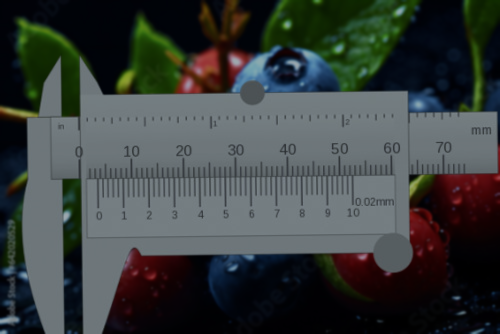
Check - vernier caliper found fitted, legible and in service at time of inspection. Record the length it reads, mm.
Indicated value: 3.5 mm
